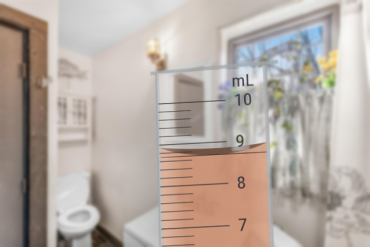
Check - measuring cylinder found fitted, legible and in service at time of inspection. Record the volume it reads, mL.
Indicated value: 8.7 mL
